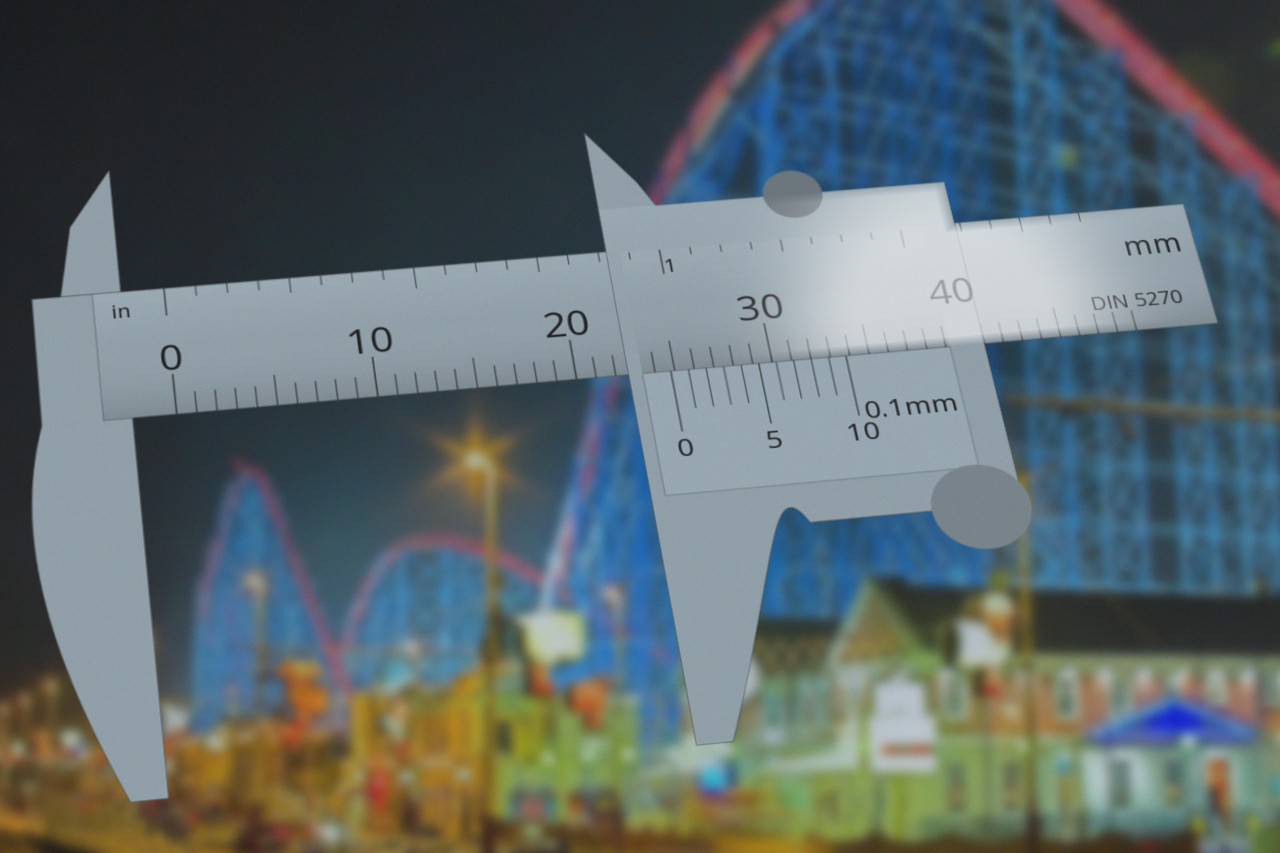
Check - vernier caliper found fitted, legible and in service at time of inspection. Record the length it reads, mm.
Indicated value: 24.8 mm
